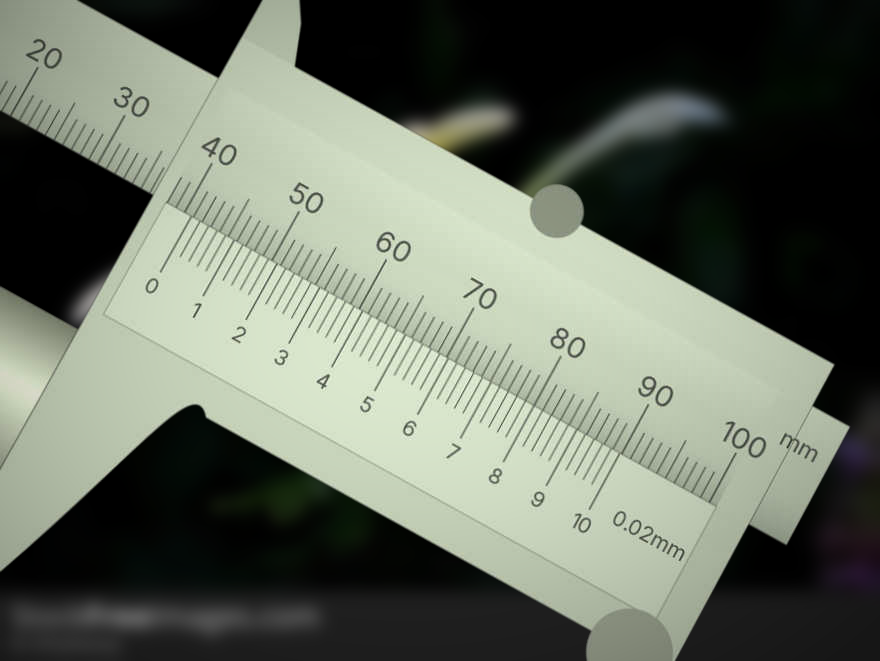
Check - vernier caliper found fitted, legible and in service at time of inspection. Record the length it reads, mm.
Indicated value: 40.8 mm
